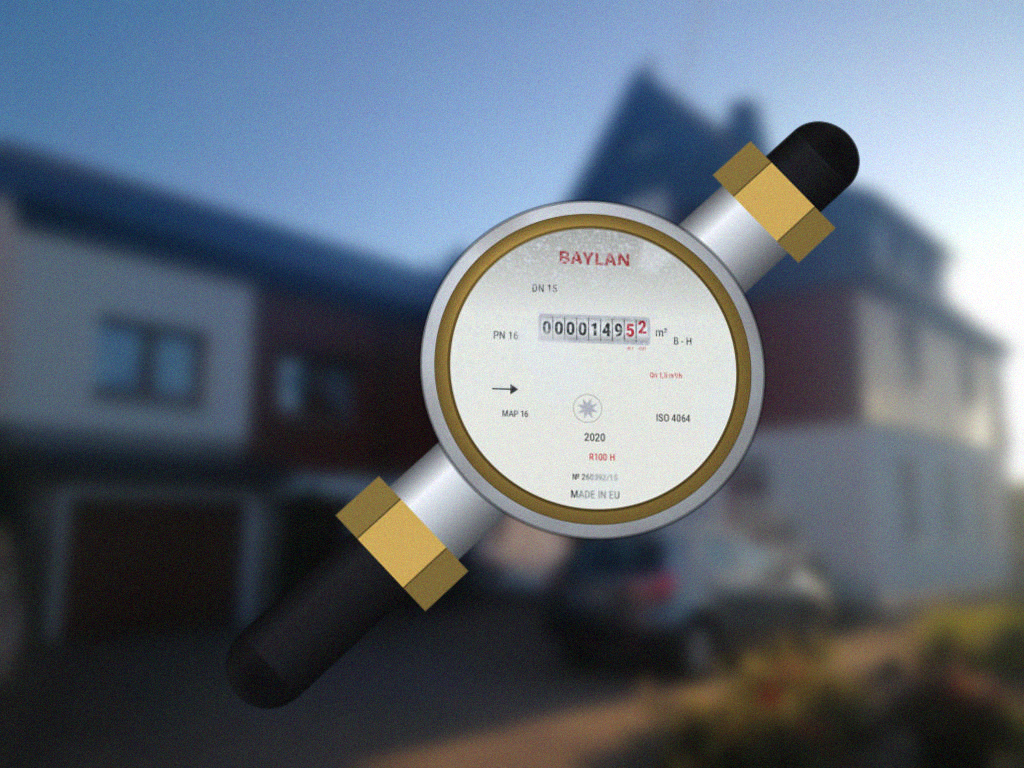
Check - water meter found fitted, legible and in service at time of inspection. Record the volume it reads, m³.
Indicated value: 149.52 m³
